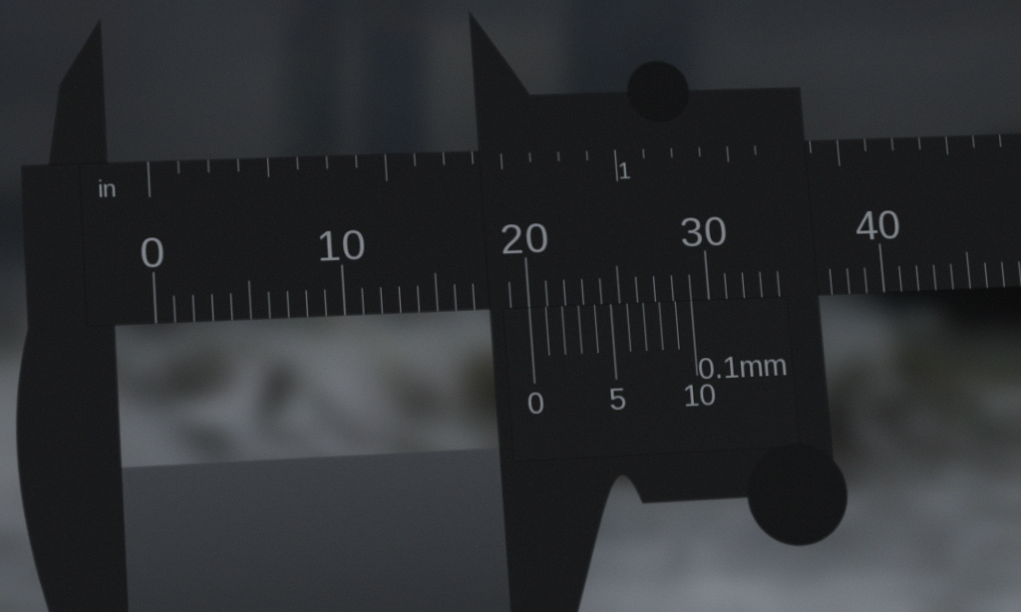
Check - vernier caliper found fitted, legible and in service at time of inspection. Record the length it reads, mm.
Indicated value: 20.0 mm
